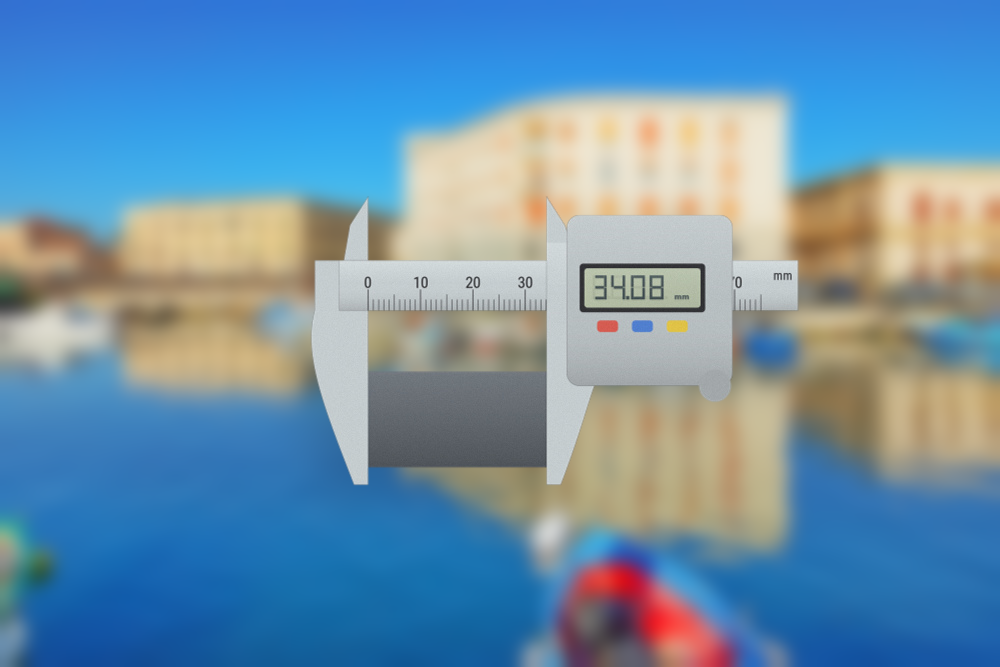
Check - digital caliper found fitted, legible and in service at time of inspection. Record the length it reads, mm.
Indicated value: 34.08 mm
